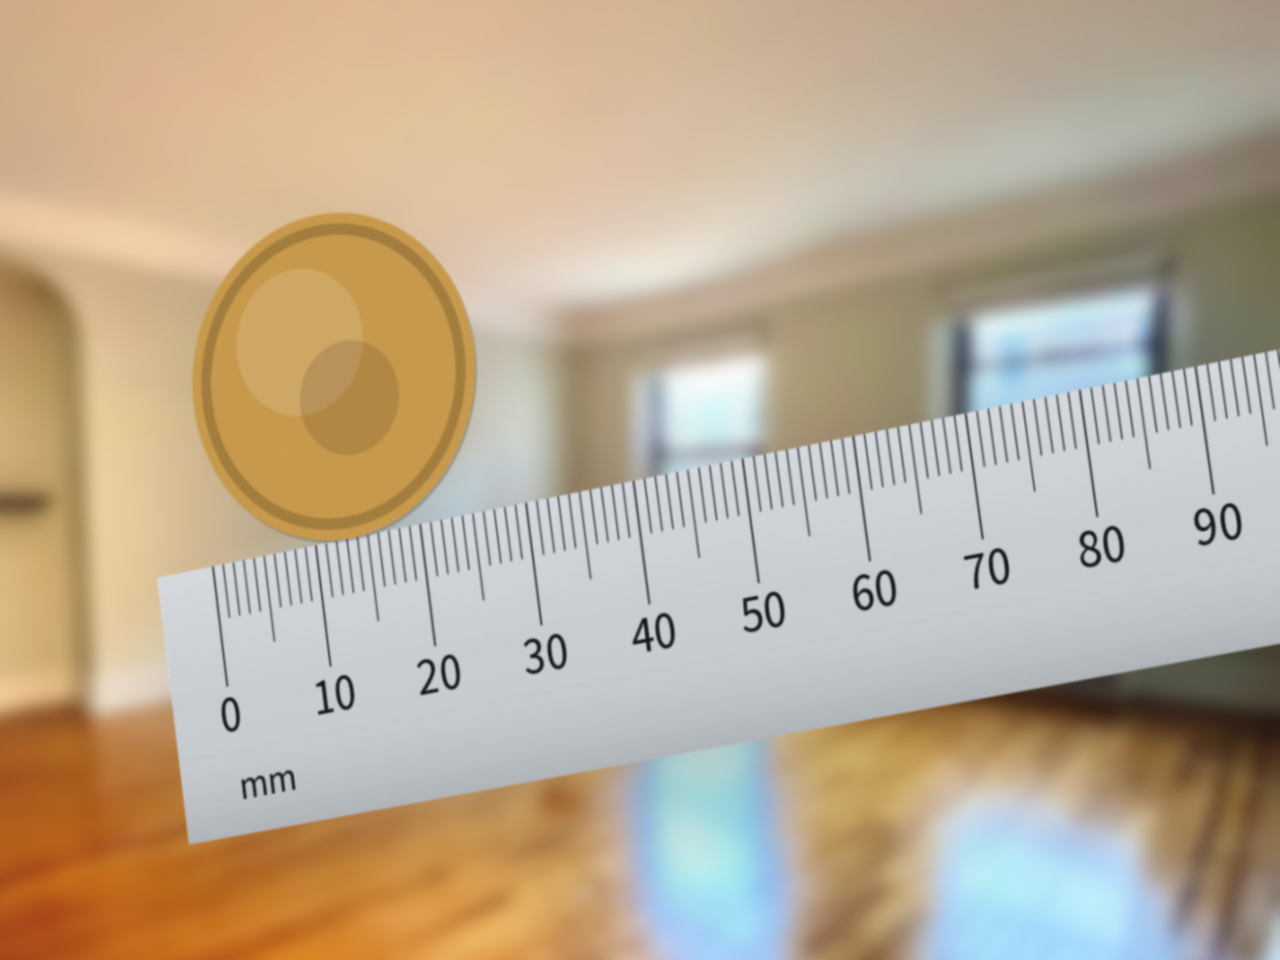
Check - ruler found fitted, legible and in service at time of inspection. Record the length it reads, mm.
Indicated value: 27 mm
